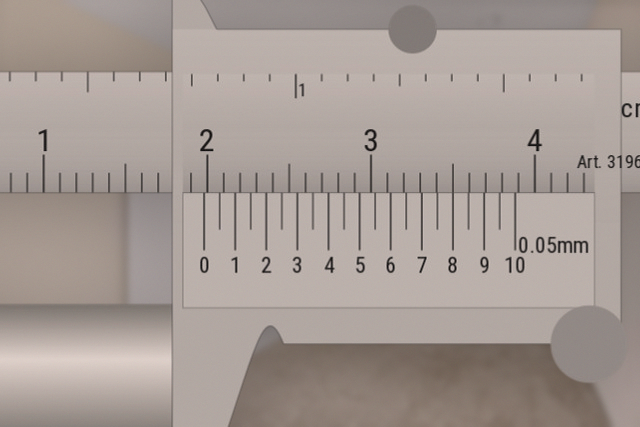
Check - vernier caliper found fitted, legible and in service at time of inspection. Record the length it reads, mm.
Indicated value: 19.8 mm
